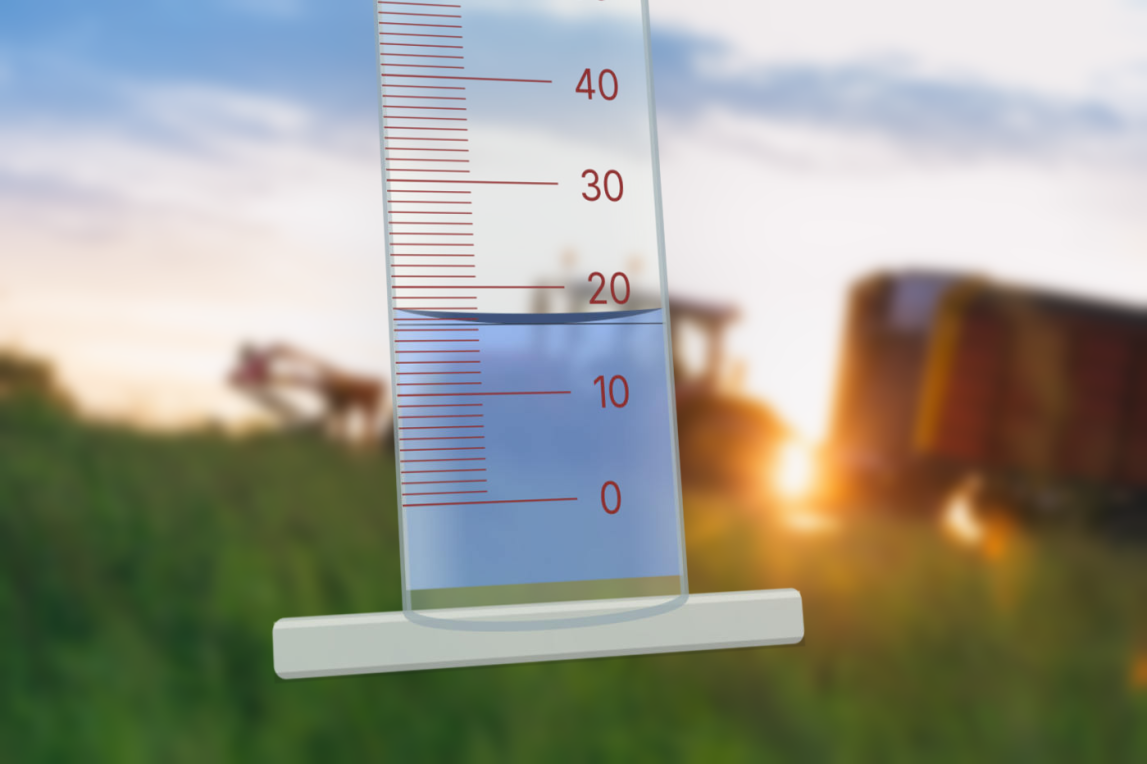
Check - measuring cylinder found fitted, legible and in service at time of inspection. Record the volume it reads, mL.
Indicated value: 16.5 mL
